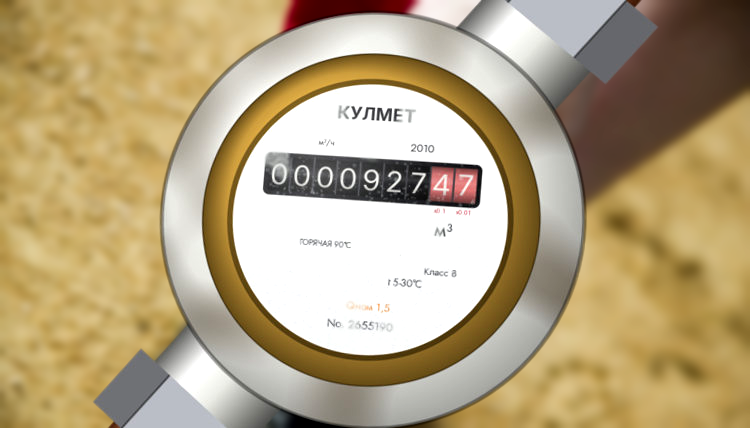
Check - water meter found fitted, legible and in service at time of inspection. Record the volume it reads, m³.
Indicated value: 927.47 m³
